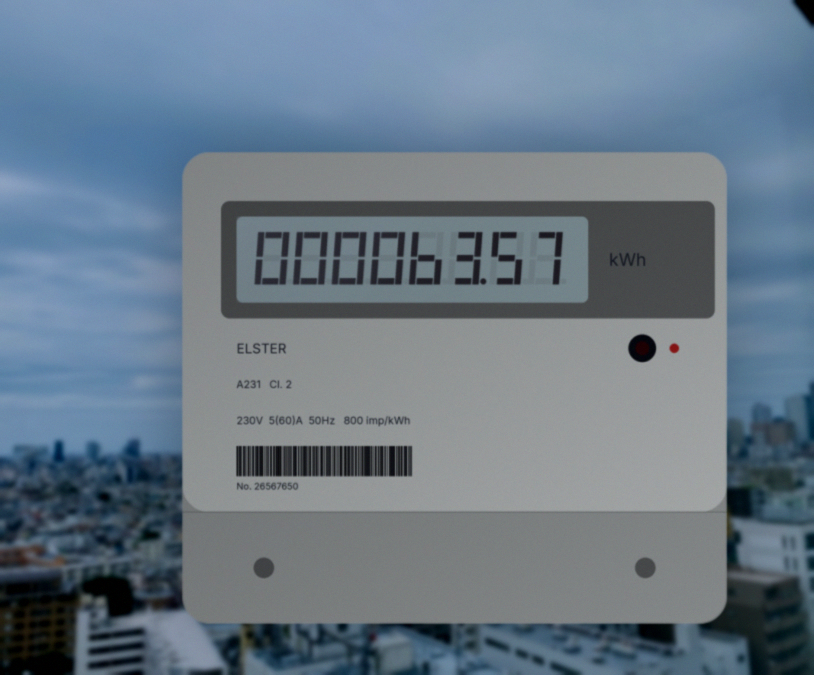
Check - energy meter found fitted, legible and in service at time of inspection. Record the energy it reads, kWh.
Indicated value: 63.57 kWh
